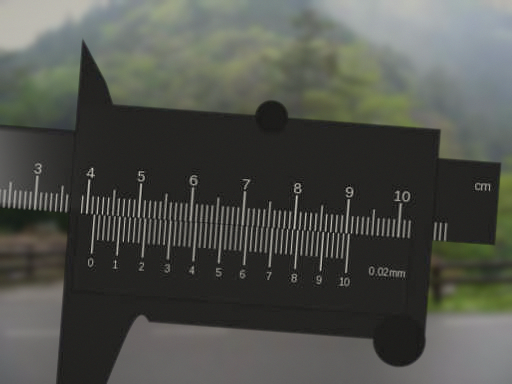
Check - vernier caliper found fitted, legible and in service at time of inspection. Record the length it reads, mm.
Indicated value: 41.5 mm
